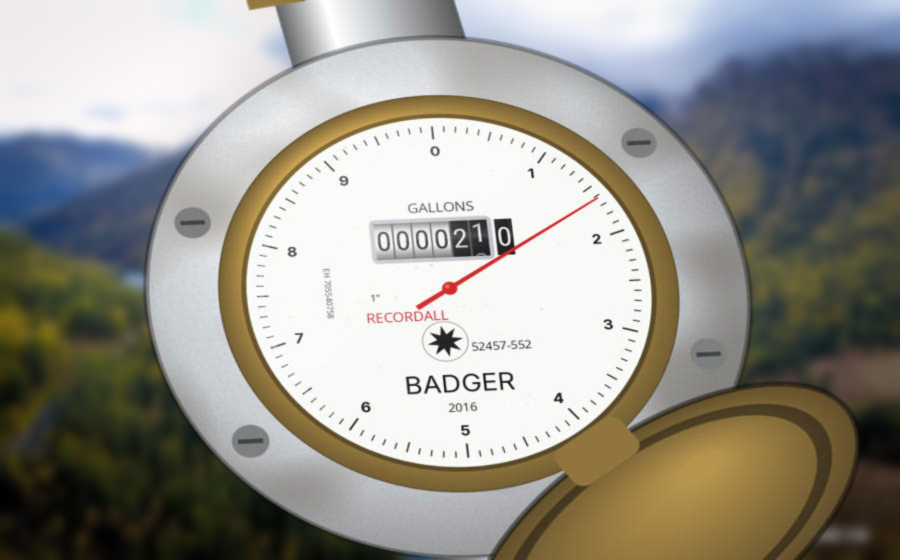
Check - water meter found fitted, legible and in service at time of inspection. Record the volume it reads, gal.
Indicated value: 211.6 gal
